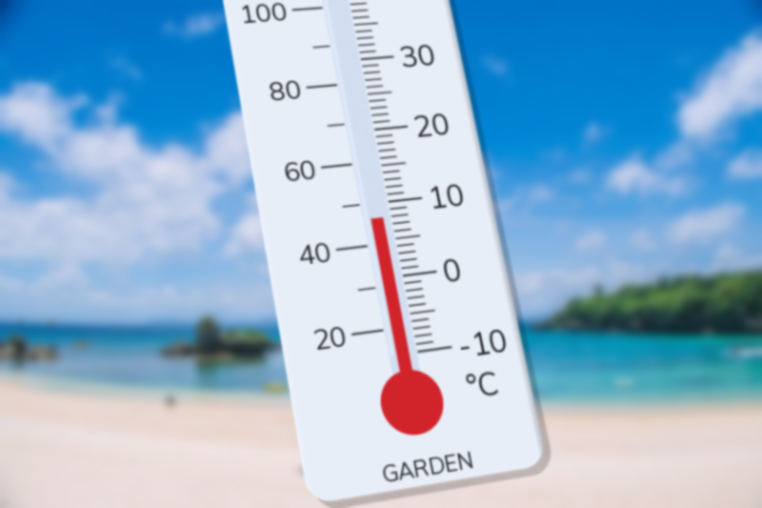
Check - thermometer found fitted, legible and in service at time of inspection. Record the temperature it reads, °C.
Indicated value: 8 °C
